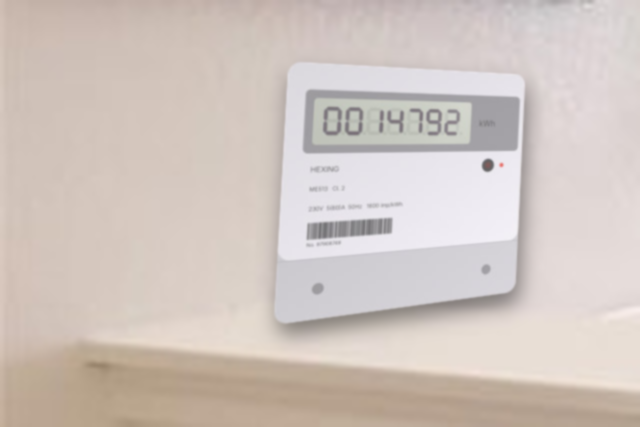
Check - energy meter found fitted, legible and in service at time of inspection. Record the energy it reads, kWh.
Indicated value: 14792 kWh
